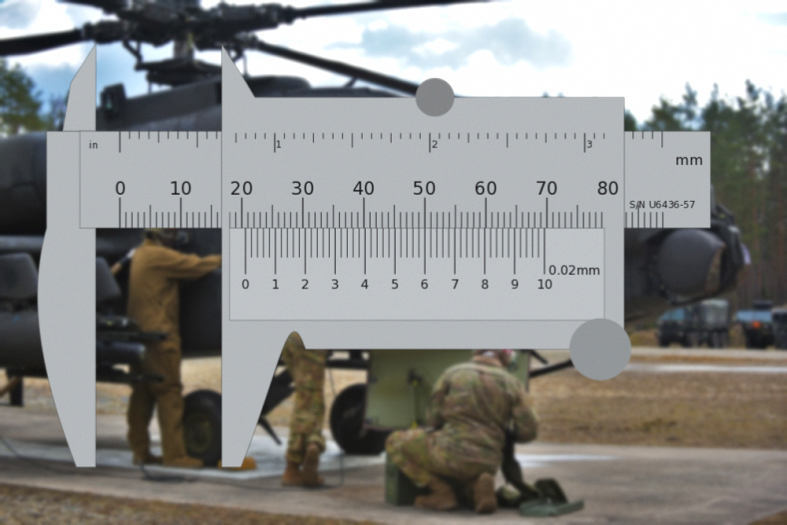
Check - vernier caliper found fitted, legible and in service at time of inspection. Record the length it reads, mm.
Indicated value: 20.6 mm
